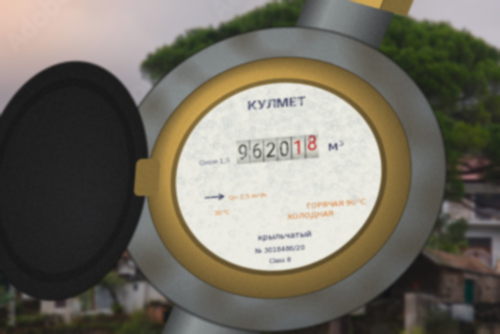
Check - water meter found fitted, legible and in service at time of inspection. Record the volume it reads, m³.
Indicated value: 9620.18 m³
